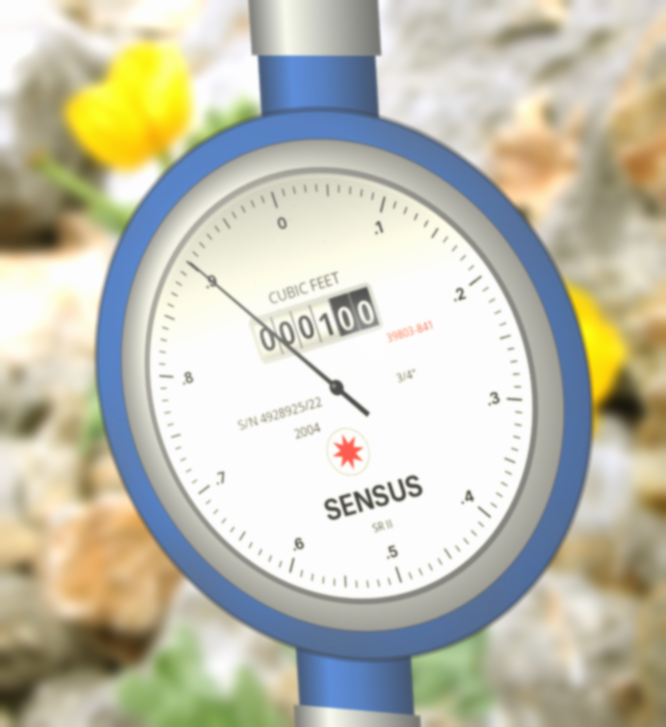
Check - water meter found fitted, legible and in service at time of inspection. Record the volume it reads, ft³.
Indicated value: 99.90 ft³
